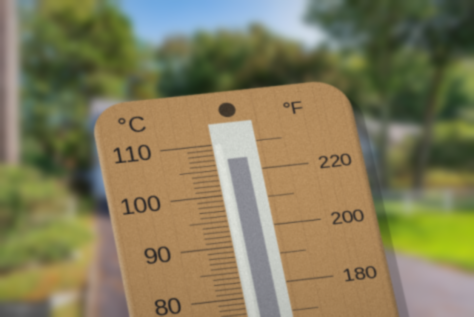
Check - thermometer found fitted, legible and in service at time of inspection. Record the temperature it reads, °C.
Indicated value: 107 °C
